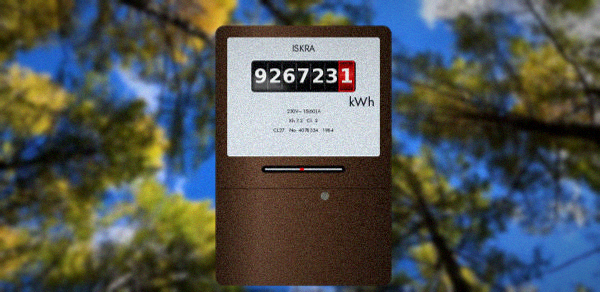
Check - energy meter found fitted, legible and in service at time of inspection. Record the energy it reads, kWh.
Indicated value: 926723.1 kWh
